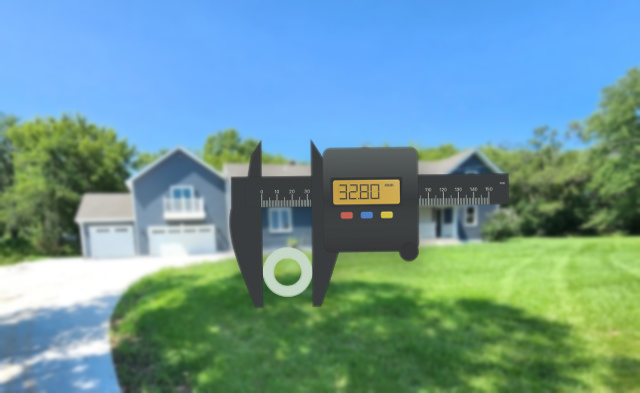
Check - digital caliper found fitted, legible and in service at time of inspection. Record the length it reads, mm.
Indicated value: 32.80 mm
